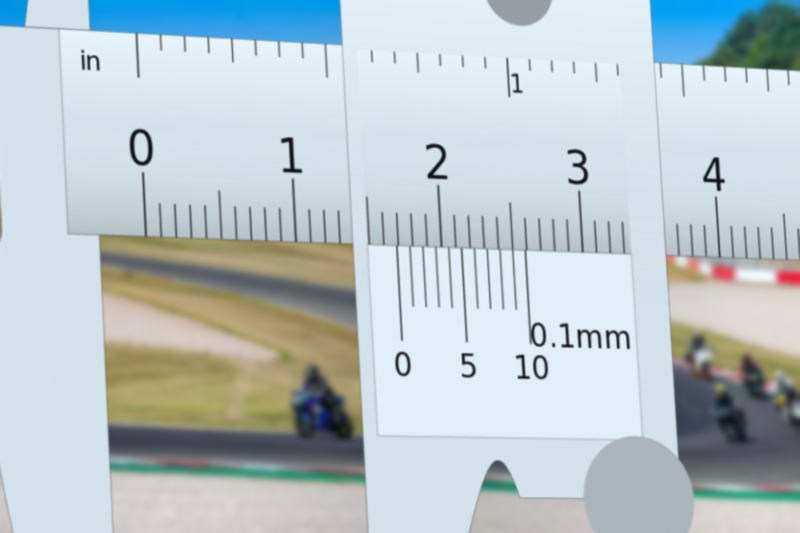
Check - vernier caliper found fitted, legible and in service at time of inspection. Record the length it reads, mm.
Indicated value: 16.9 mm
